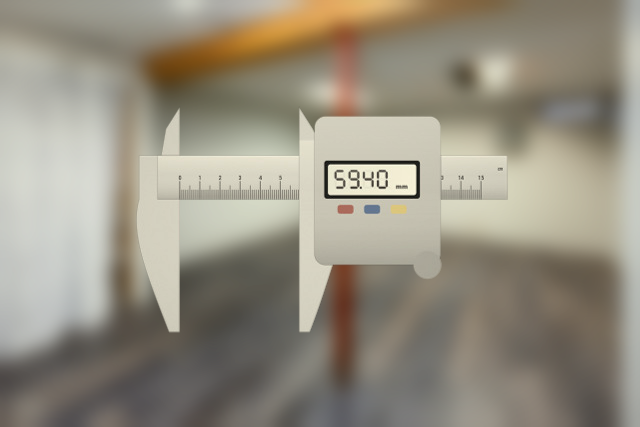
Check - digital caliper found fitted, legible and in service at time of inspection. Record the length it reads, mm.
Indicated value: 59.40 mm
